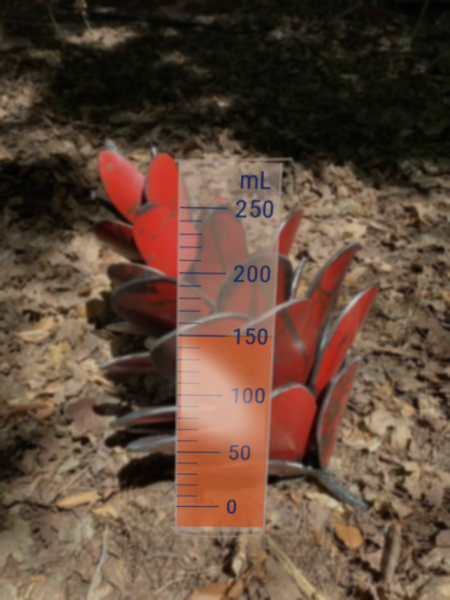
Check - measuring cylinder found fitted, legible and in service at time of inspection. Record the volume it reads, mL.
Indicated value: 150 mL
